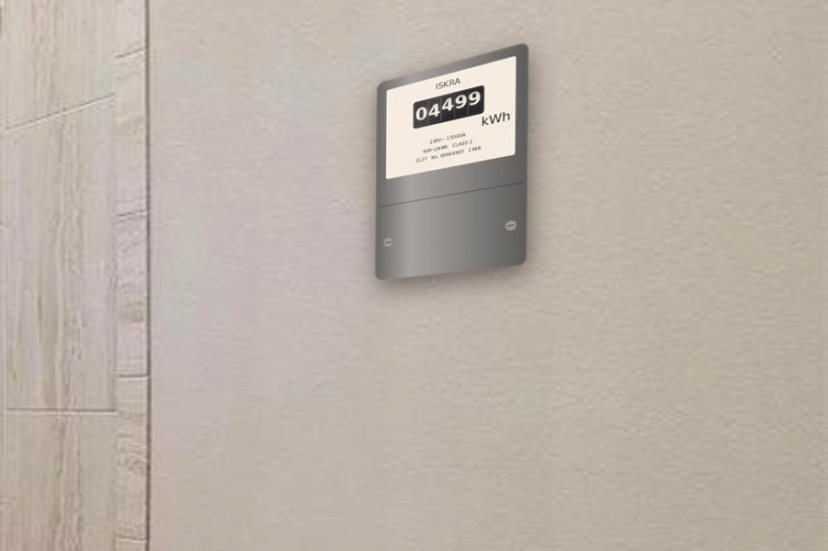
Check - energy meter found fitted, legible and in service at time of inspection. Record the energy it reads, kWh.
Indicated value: 4499 kWh
